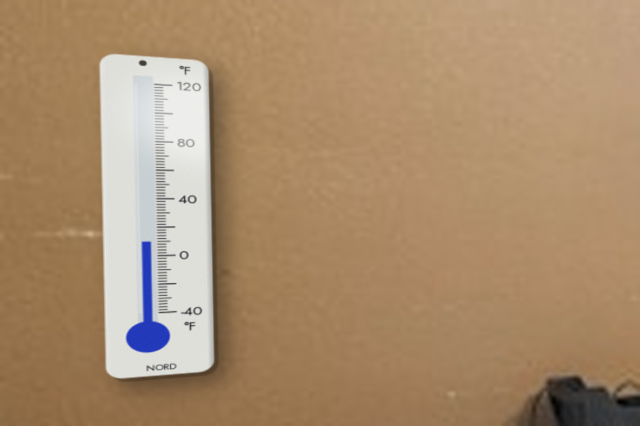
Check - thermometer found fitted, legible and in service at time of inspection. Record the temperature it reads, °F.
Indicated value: 10 °F
